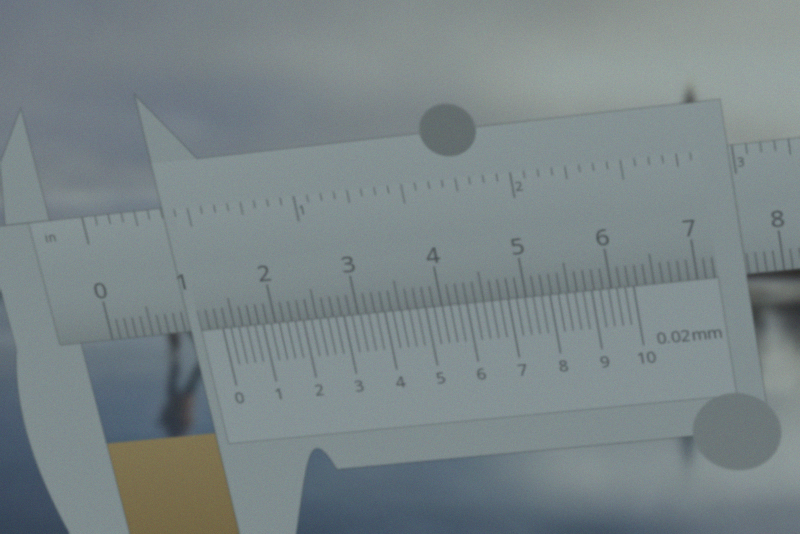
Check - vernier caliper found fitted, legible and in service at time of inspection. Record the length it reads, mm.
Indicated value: 13.6 mm
